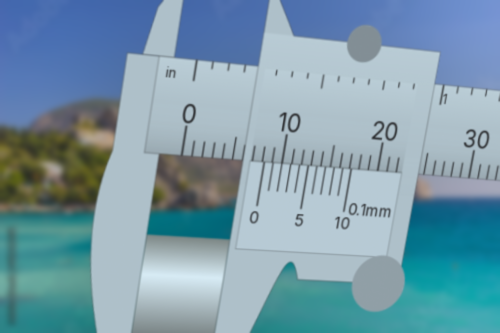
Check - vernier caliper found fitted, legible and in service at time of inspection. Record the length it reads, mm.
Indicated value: 8.2 mm
